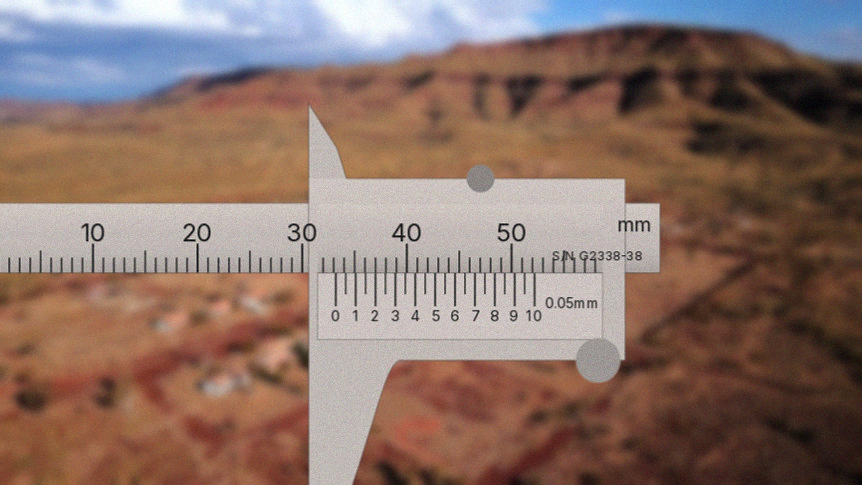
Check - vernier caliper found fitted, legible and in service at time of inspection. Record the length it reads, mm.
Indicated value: 33.2 mm
